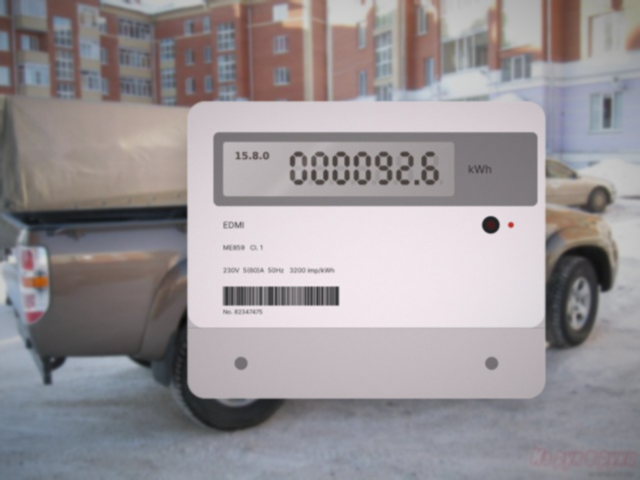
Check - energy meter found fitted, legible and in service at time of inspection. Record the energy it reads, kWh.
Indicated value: 92.6 kWh
